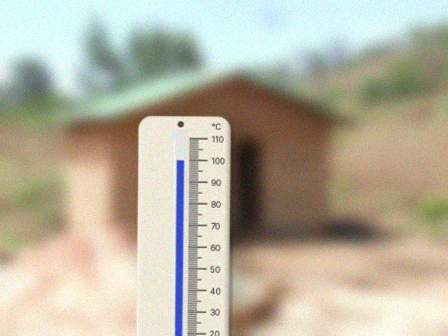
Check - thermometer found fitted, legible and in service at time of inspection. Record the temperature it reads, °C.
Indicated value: 100 °C
